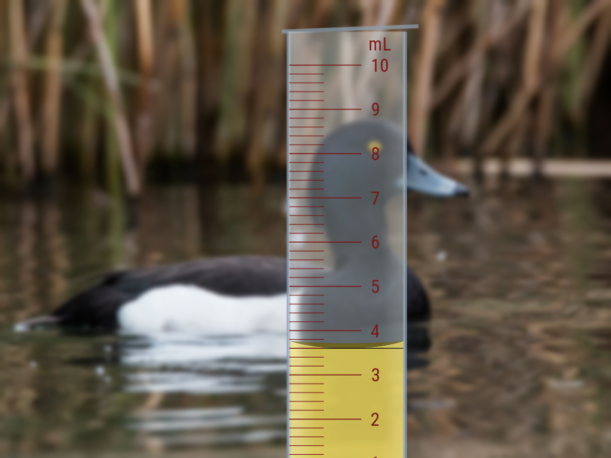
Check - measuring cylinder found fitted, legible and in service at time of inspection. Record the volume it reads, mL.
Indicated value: 3.6 mL
